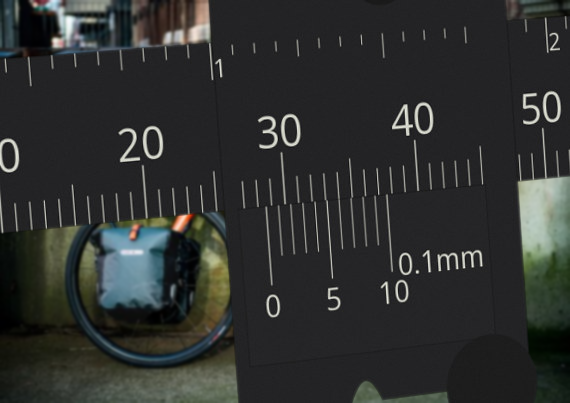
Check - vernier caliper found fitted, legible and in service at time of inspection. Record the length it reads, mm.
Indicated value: 28.6 mm
